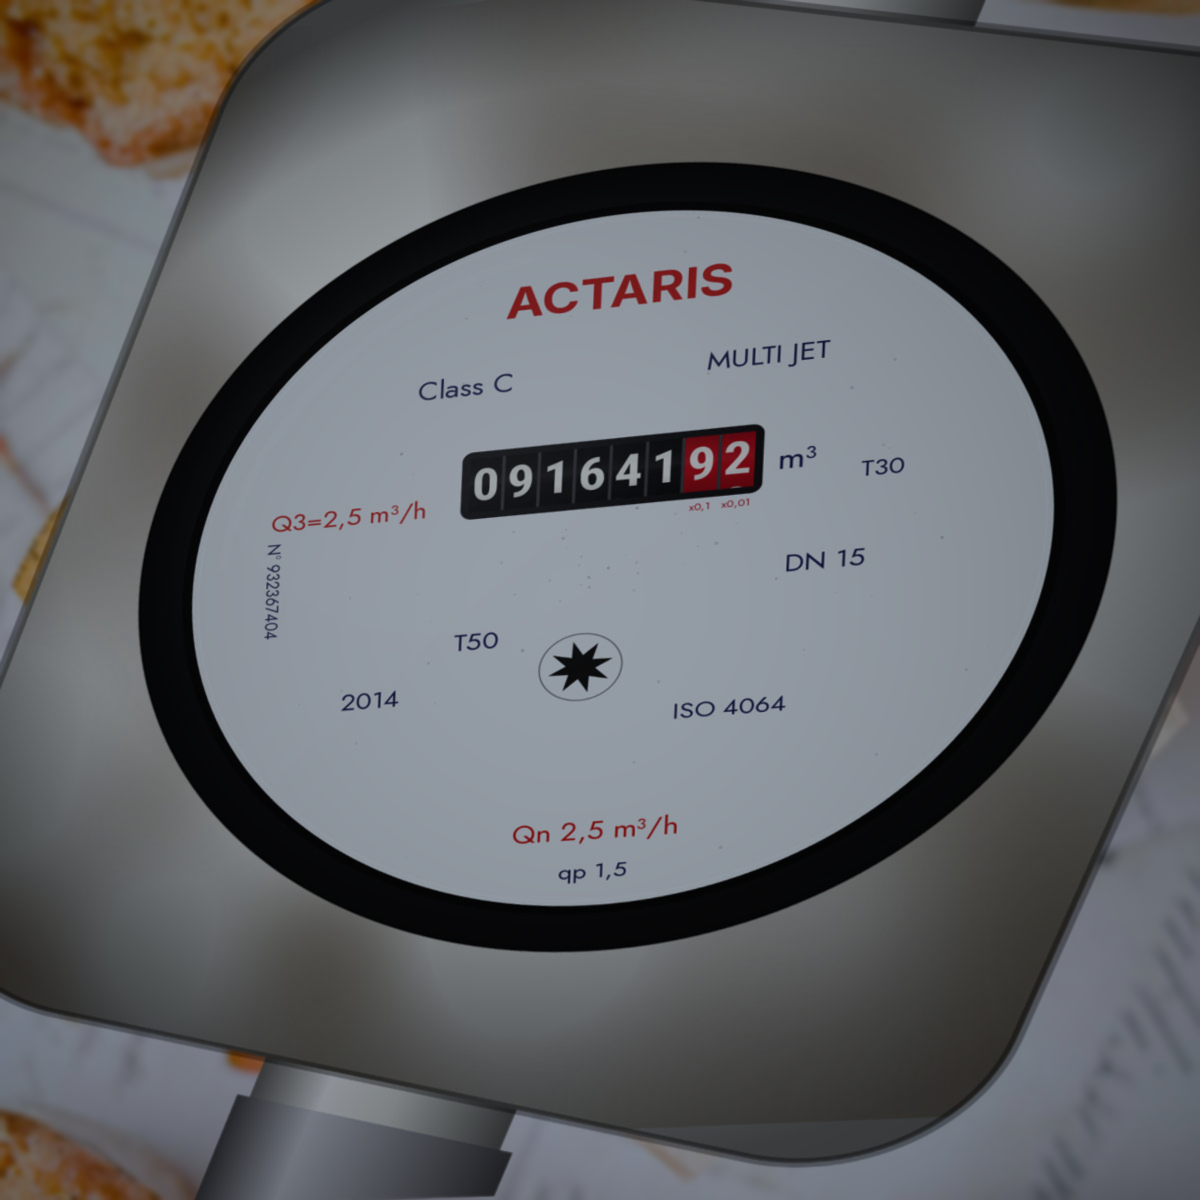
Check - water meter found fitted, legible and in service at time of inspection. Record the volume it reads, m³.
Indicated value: 91641.92 m³
